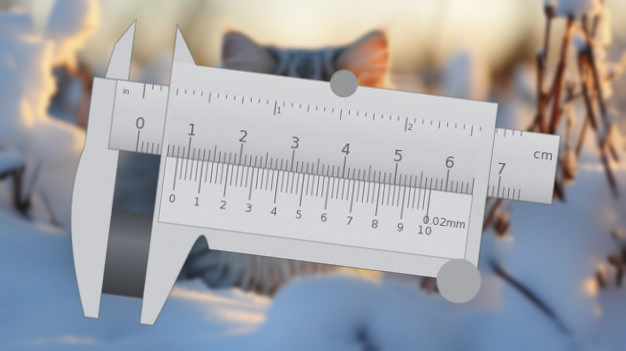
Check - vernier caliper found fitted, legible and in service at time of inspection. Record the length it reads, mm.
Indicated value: 8.0 mm
